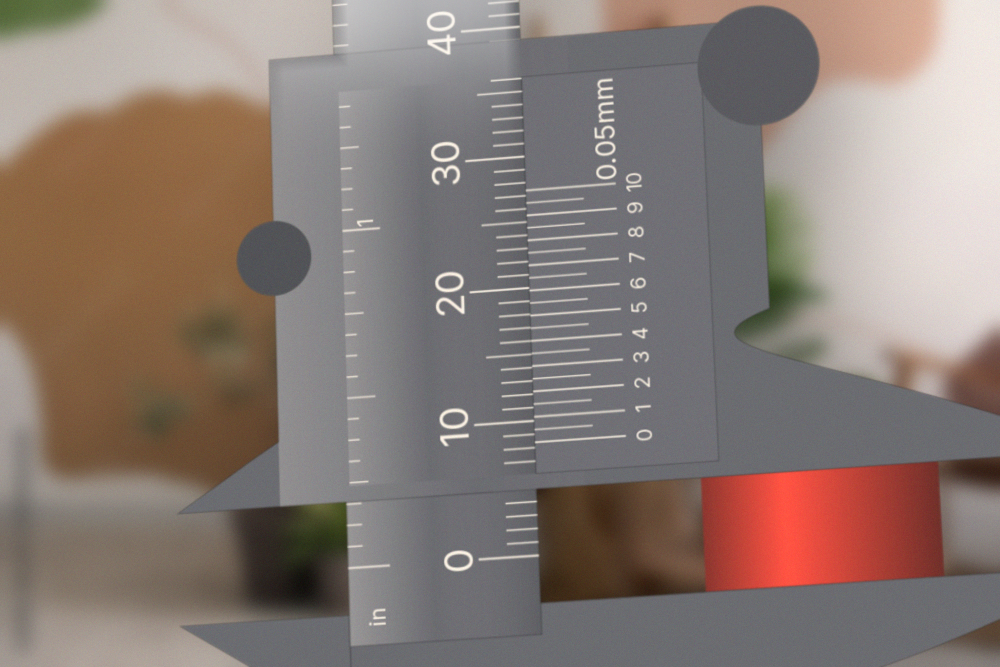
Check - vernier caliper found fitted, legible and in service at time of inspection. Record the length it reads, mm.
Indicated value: 8.4 mm
